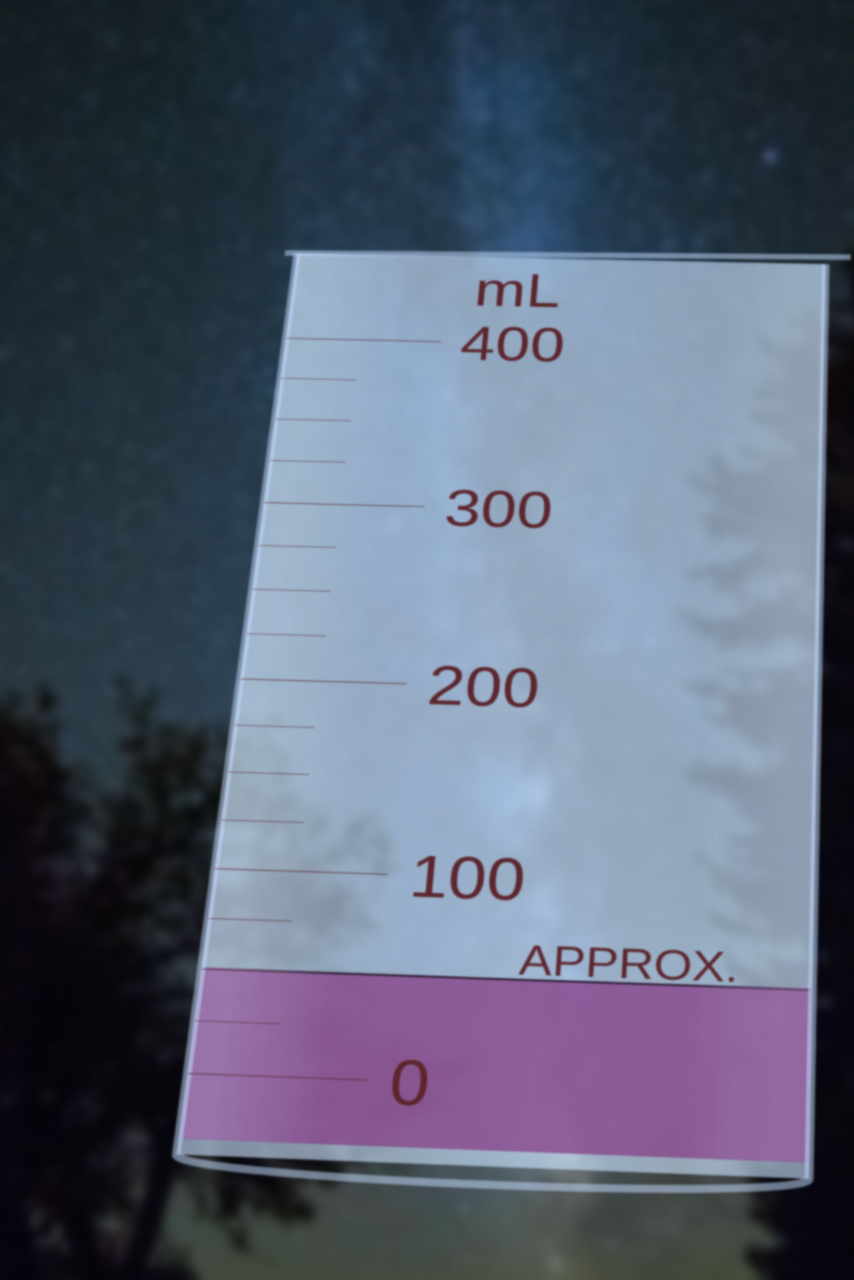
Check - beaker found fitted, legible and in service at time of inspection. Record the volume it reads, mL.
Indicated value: 50 mL
